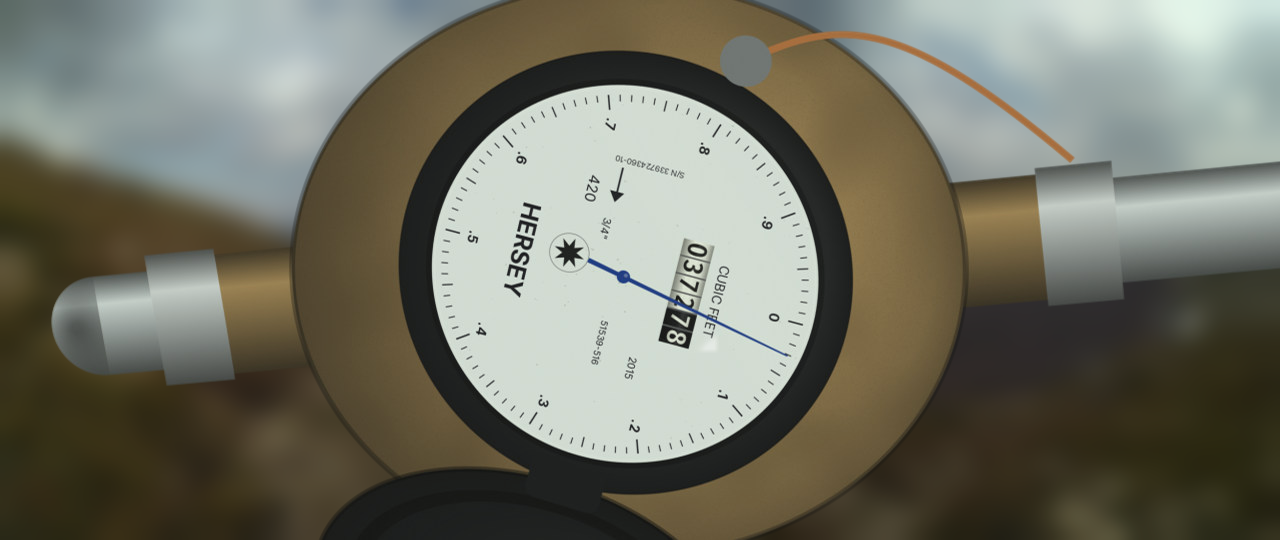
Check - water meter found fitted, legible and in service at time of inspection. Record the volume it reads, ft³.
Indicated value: 37278.03 ft³
